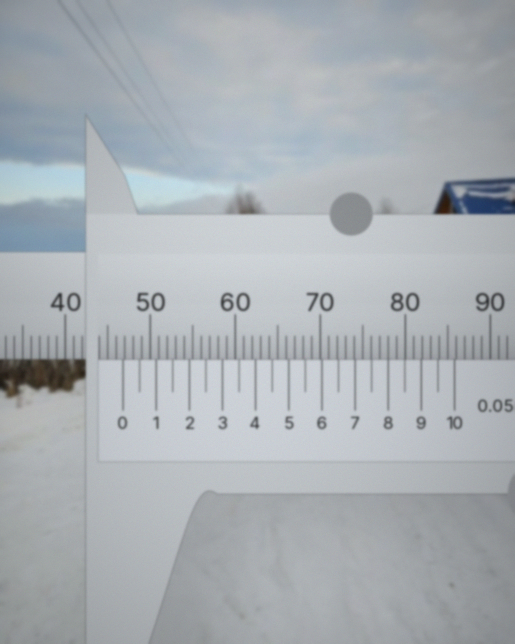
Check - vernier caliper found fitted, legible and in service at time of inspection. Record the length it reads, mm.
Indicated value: 46.8 mm
